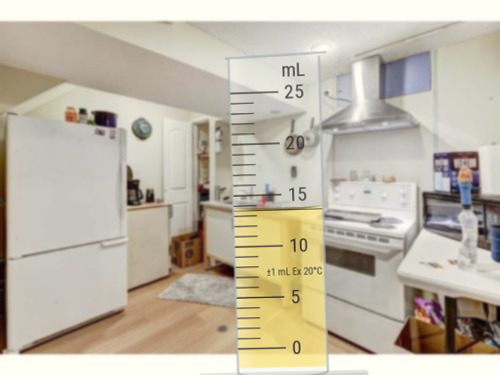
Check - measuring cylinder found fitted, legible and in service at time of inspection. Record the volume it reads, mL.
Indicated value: 13.5 mL
